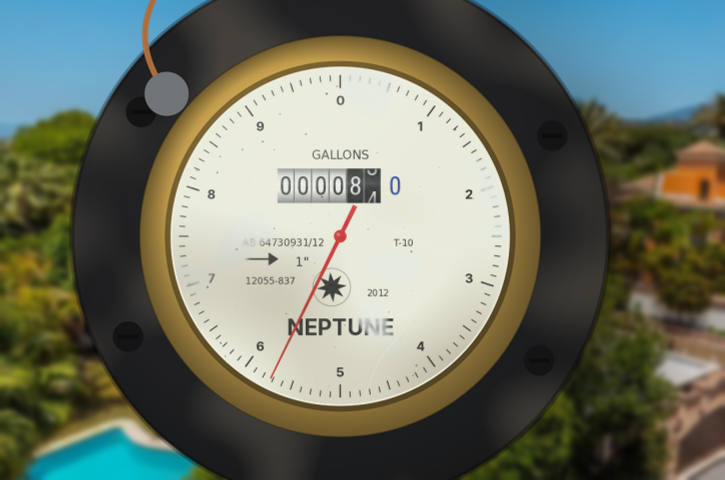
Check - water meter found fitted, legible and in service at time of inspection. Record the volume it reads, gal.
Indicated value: 835.7 gal
